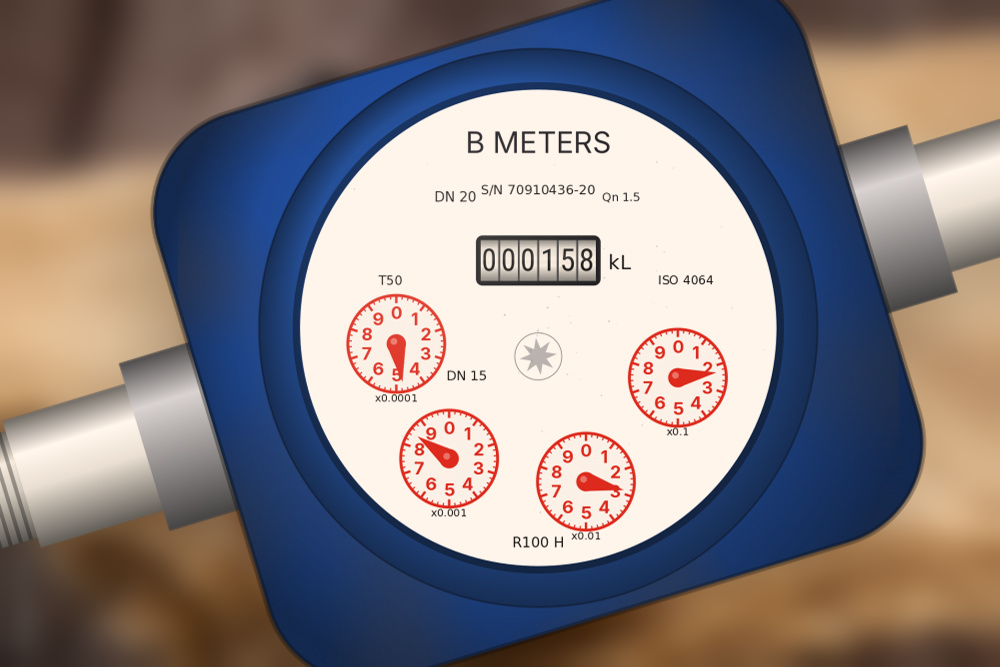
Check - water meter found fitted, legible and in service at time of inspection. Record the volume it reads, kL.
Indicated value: 158.2284 kL
